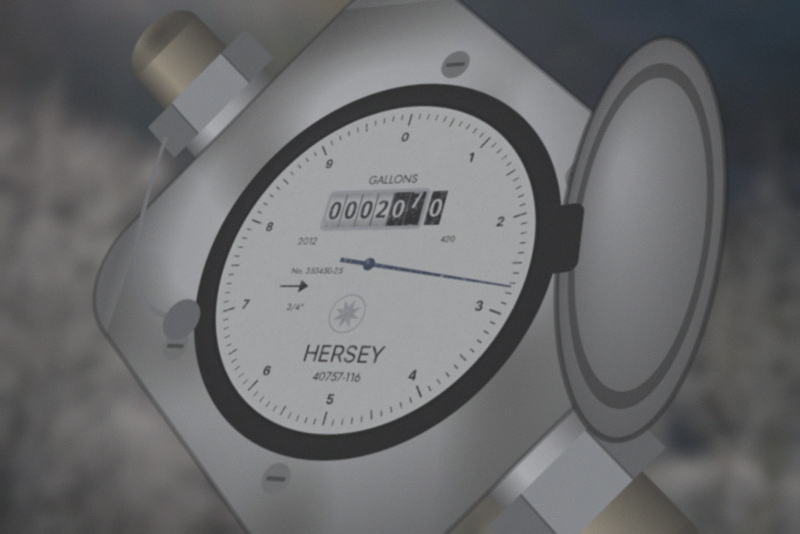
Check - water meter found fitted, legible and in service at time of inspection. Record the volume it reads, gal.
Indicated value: 2072.7 gal
